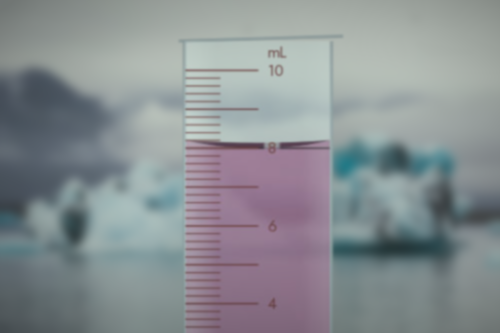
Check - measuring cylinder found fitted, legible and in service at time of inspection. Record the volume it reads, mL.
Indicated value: 8 mL
